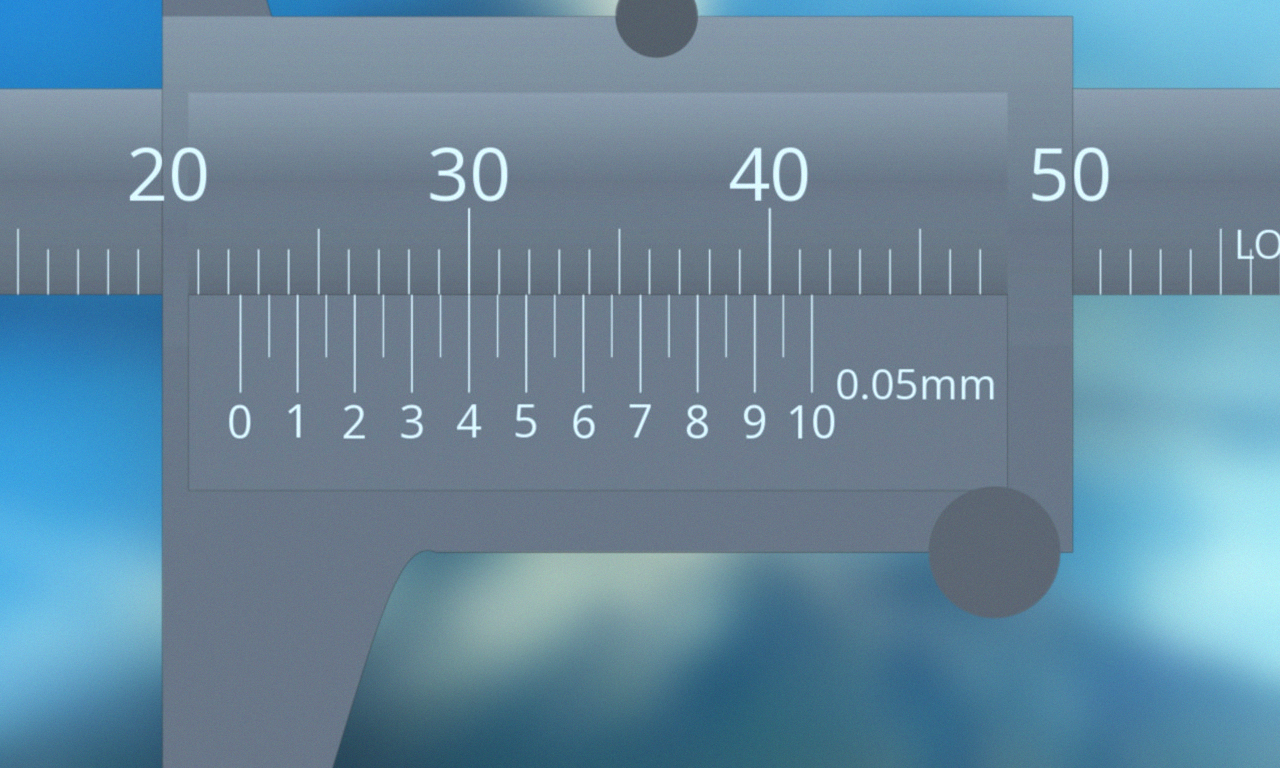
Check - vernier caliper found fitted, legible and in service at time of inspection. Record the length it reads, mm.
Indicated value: 22.40 mm
